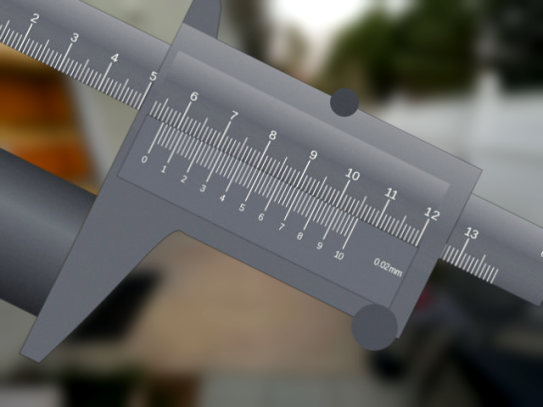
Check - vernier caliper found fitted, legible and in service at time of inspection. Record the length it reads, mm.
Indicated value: 56.5 mm
